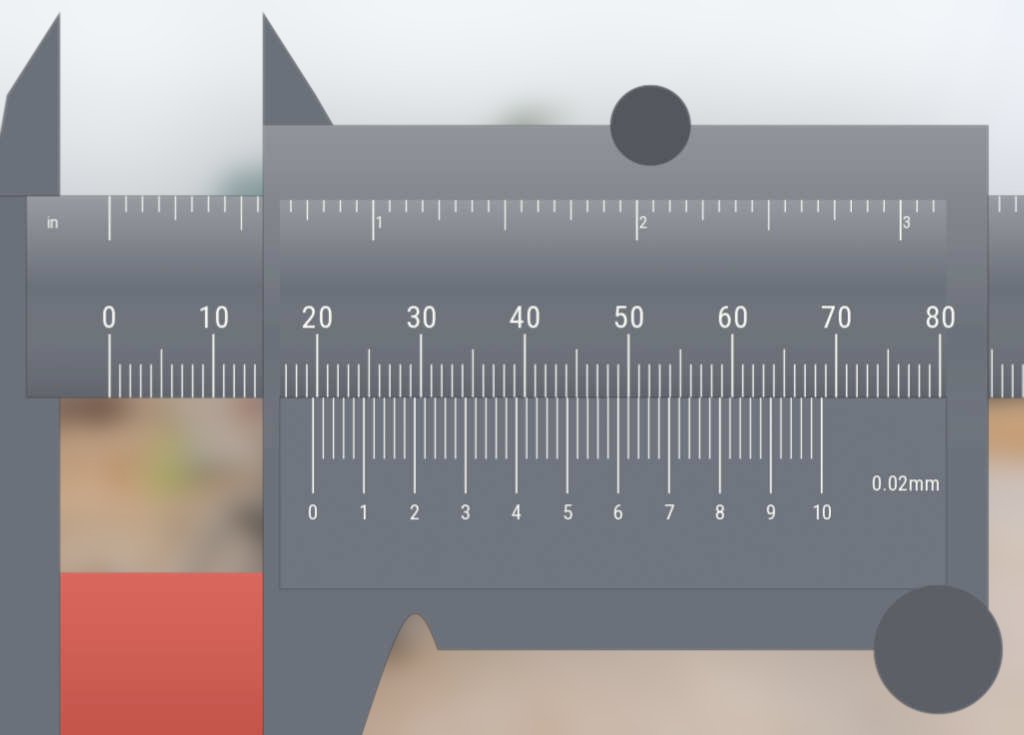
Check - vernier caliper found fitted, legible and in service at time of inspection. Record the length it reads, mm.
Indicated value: 19.6 mm
